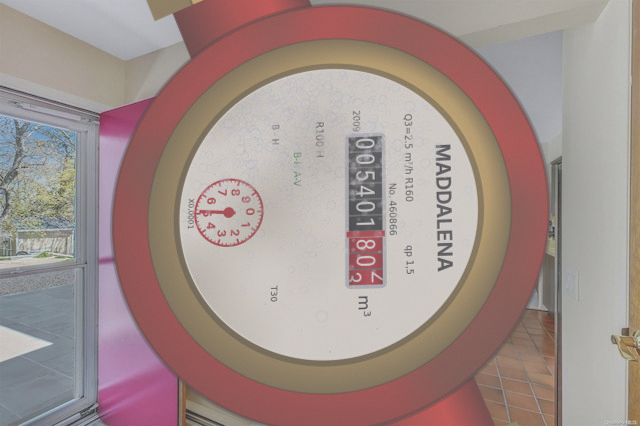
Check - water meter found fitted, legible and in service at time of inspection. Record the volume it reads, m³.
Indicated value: 5401.8025 m³
